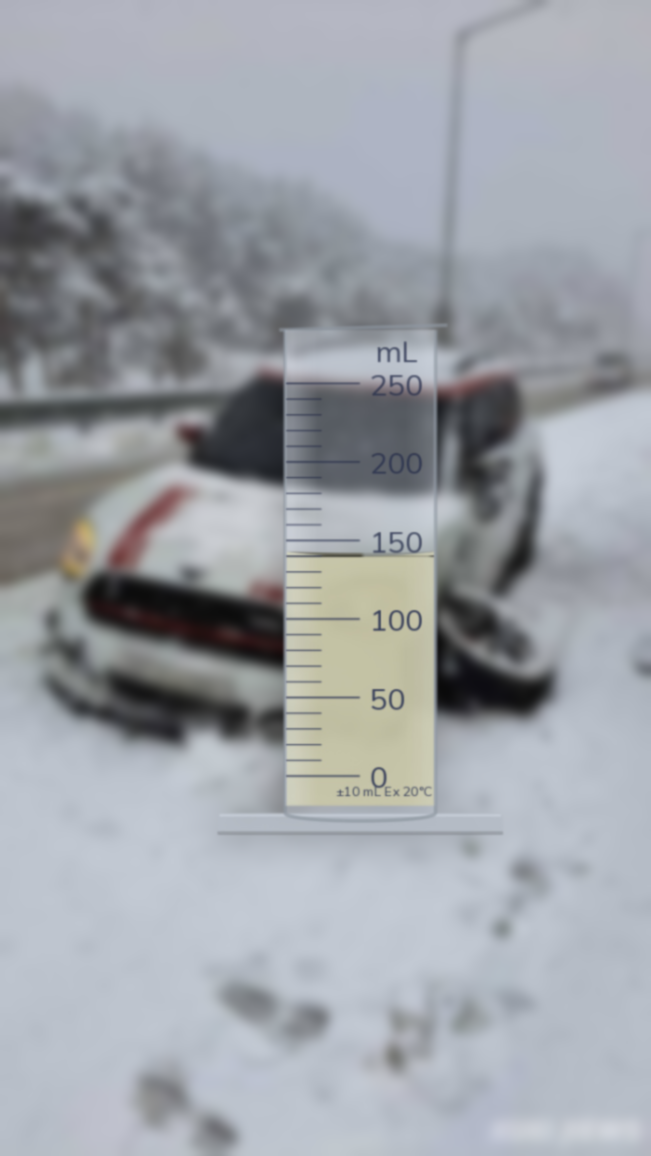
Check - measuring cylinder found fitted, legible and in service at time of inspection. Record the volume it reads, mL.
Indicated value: 140 mL
